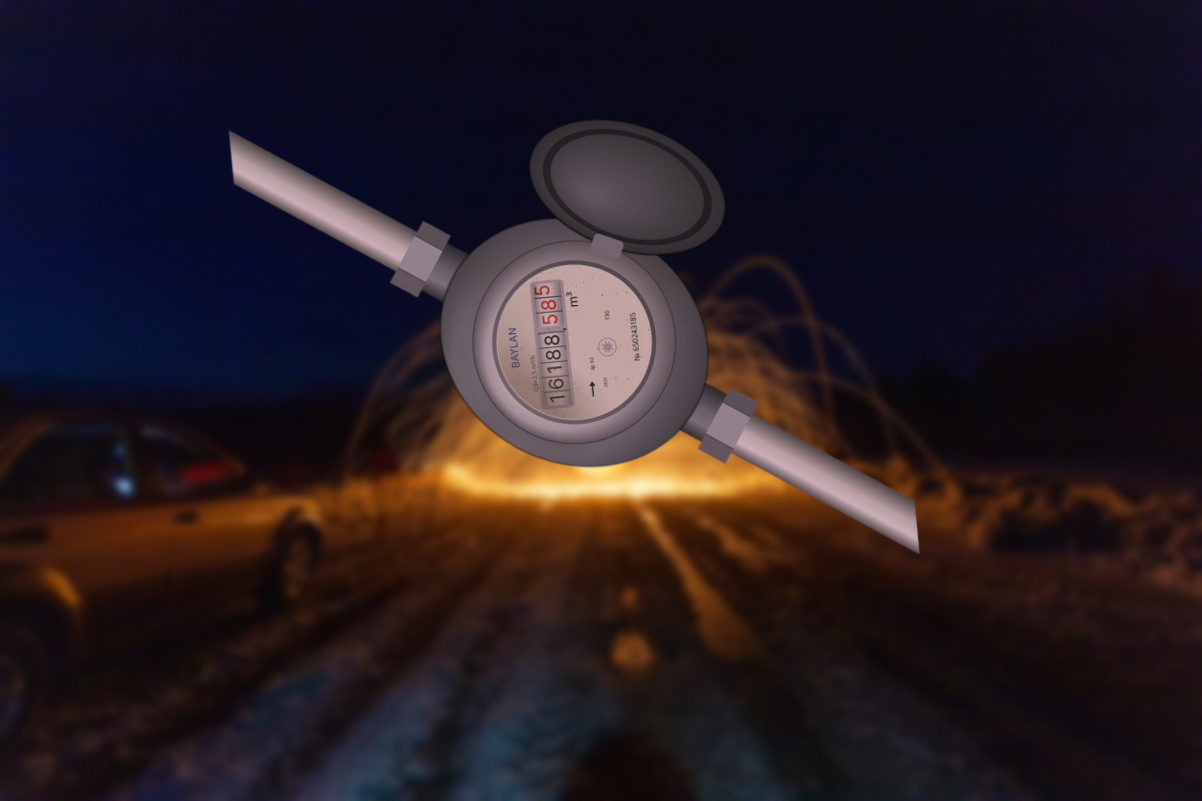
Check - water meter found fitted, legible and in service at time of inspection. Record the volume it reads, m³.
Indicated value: 16188.585 m³
